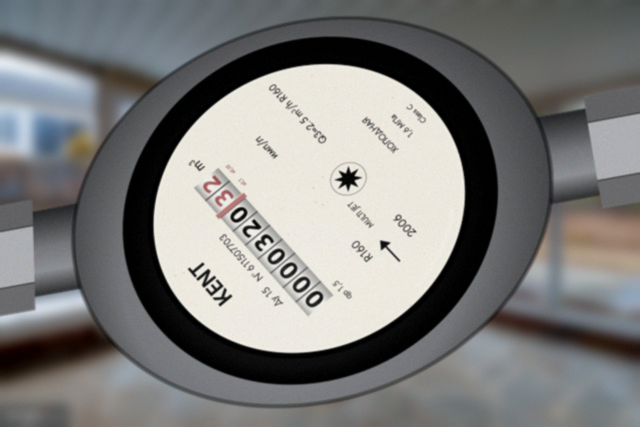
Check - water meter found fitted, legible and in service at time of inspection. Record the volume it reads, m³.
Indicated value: 320.32 m³
